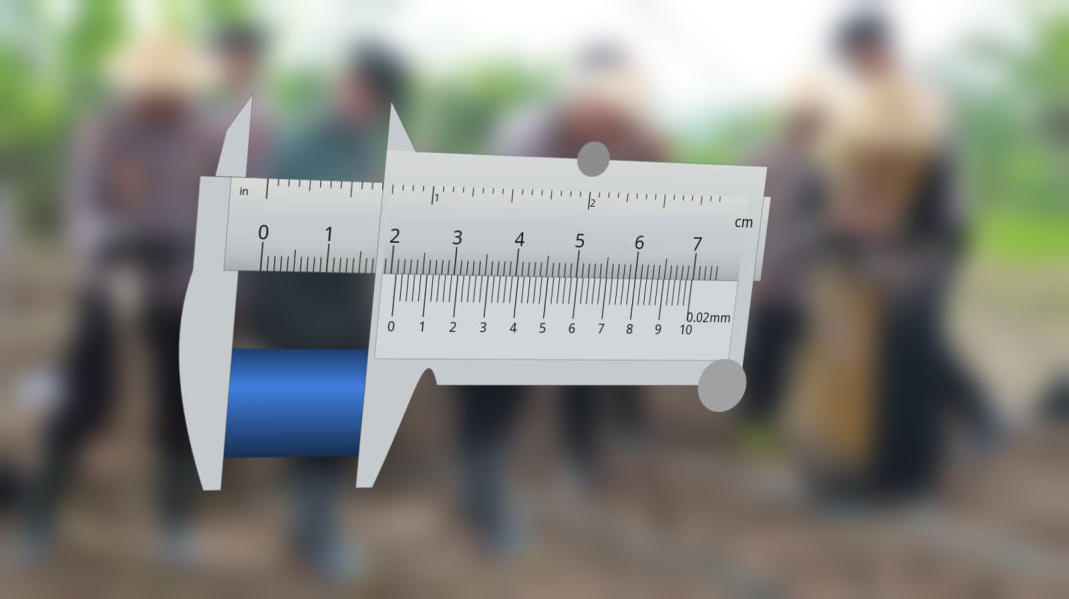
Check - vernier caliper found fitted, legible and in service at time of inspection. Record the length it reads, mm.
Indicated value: 20.8 mm
